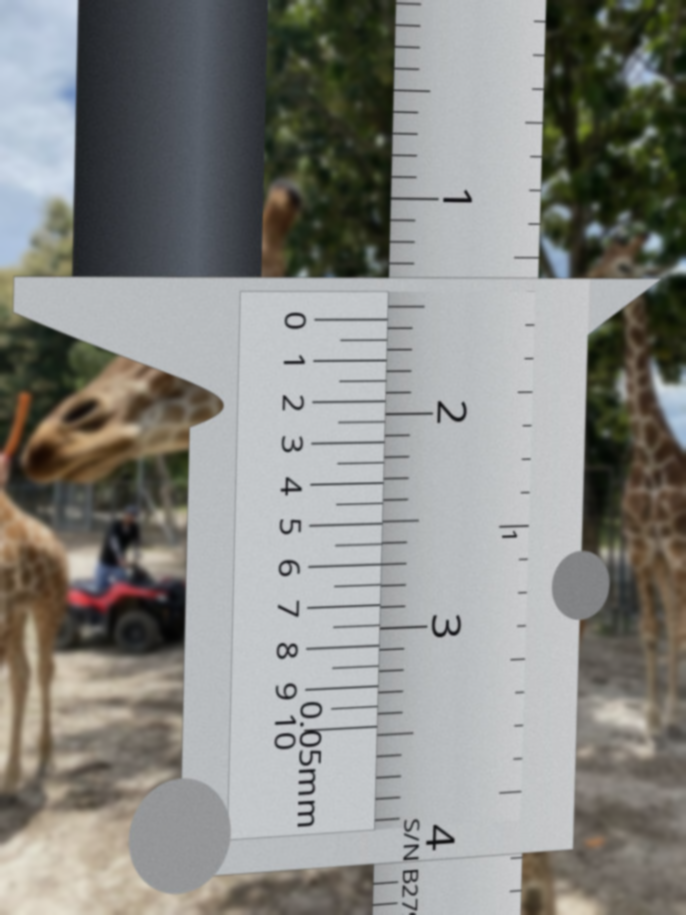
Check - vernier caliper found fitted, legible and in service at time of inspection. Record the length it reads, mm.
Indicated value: 15.6 mm
